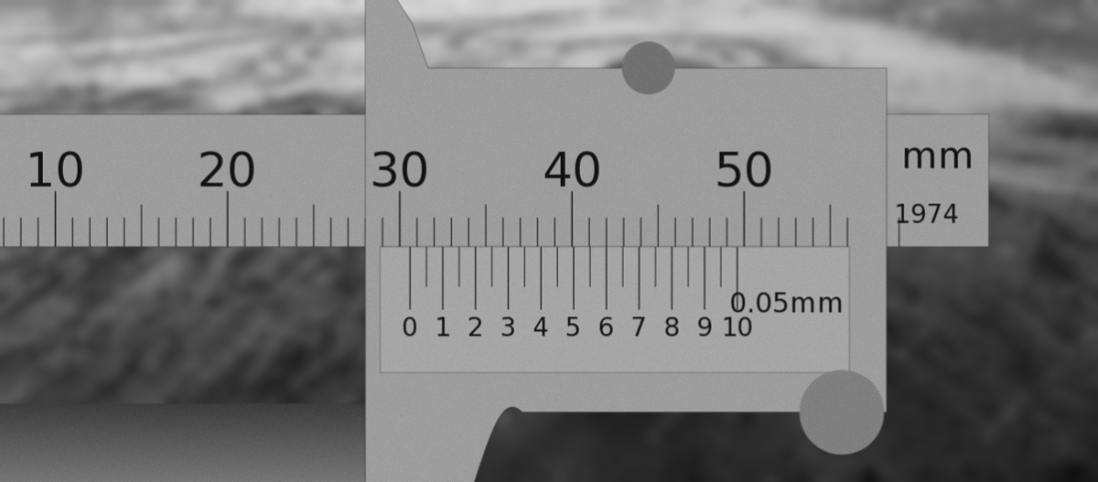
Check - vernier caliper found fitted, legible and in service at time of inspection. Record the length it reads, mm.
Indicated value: 30.6 mm
